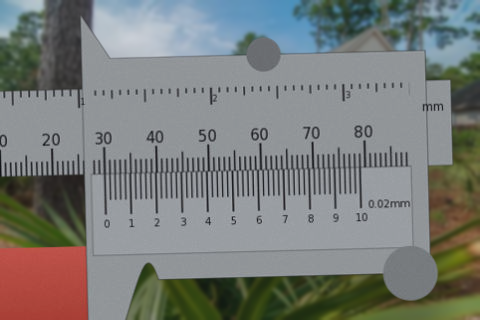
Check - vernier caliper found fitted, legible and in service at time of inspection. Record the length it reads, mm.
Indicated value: 30.0 mm
